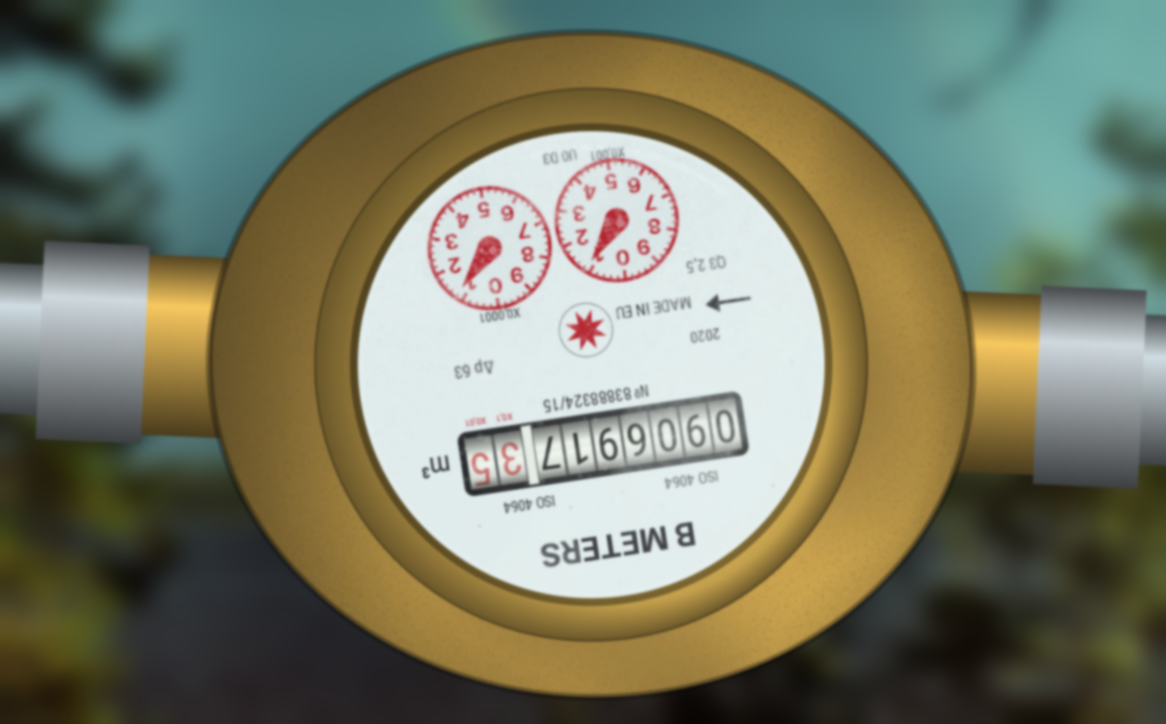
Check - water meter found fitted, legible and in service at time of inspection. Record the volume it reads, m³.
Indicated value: 906917.3511 m³
